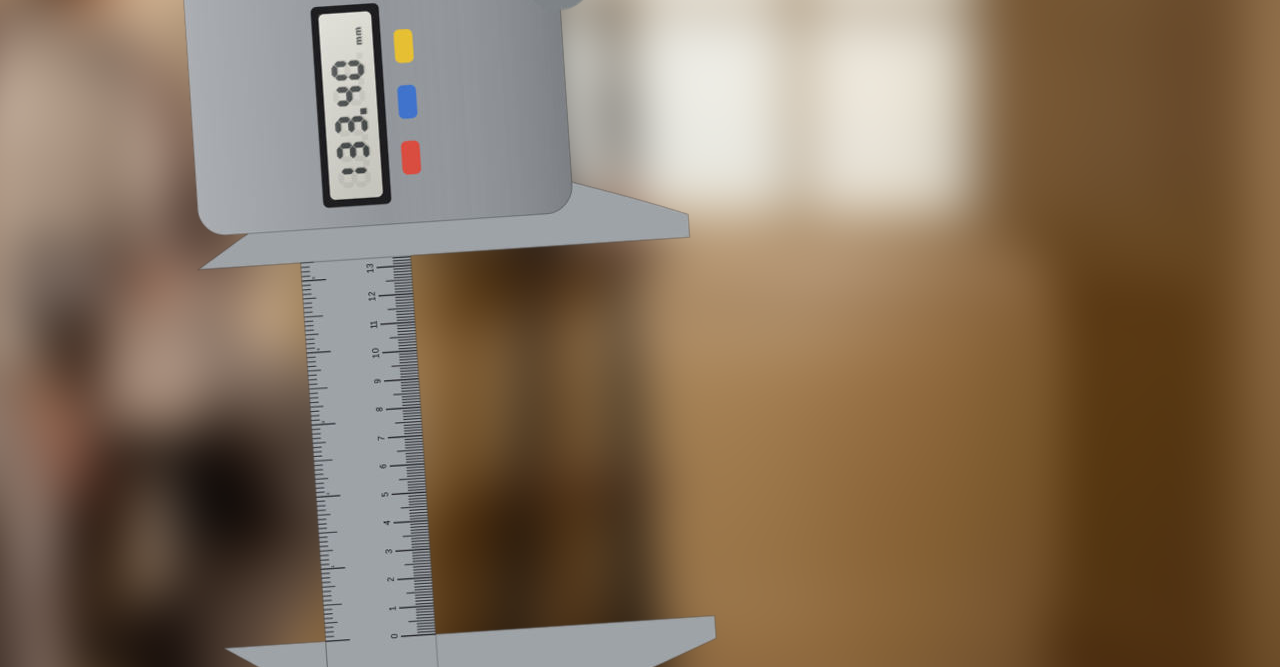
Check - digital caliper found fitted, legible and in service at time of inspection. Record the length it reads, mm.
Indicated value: 133.40 mm
